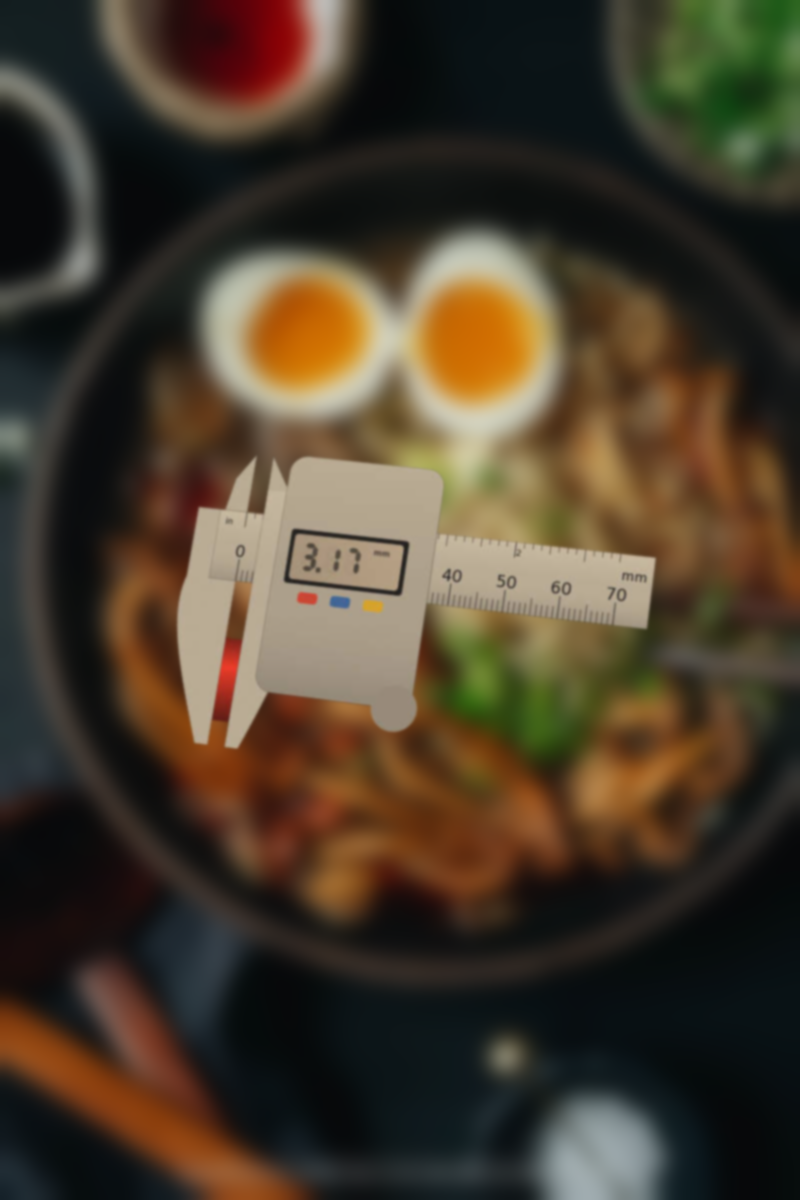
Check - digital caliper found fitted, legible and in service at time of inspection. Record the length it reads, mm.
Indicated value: 3.17 mm
